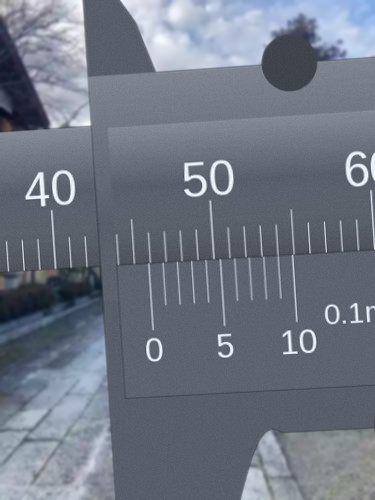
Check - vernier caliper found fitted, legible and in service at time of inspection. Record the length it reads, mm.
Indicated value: 45.9 mm
